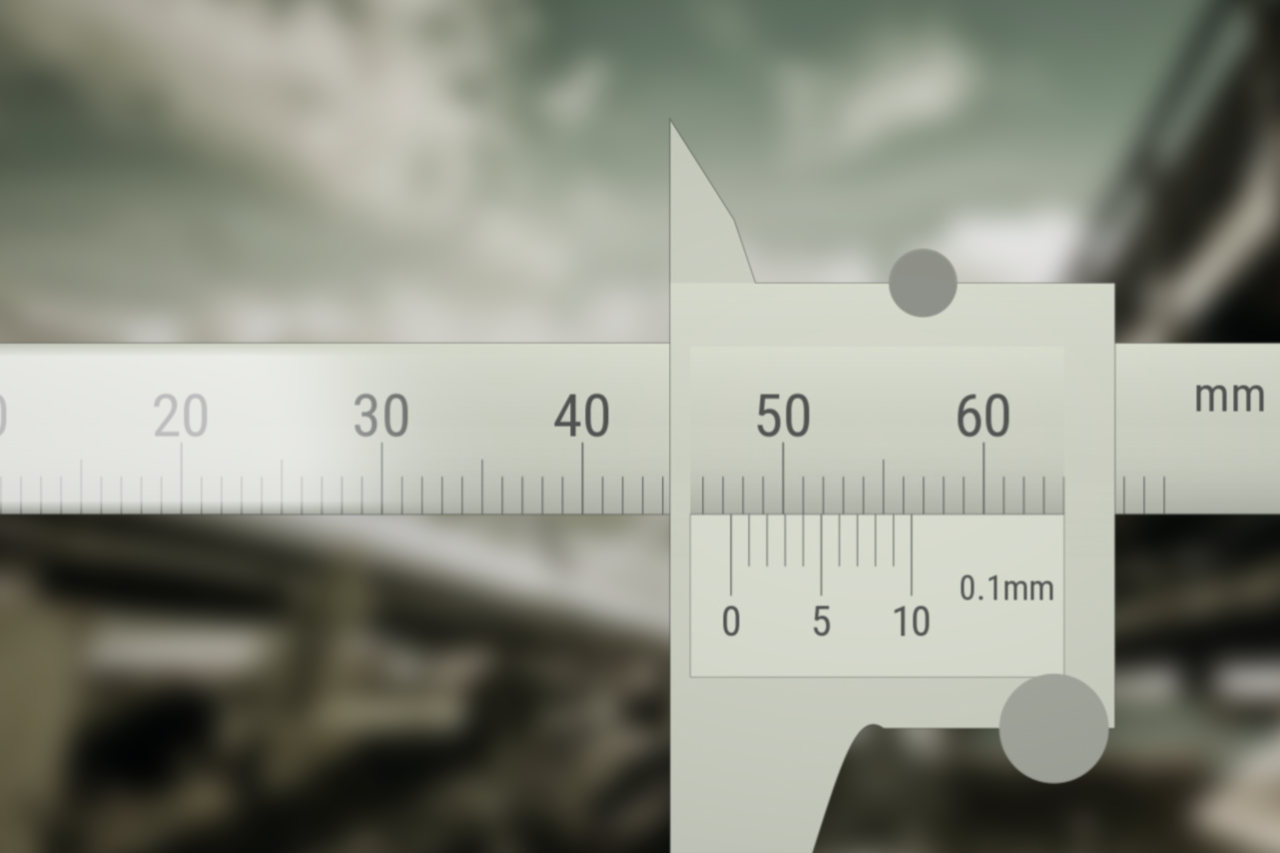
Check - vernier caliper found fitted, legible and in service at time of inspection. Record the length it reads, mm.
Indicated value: 47.4 mm
